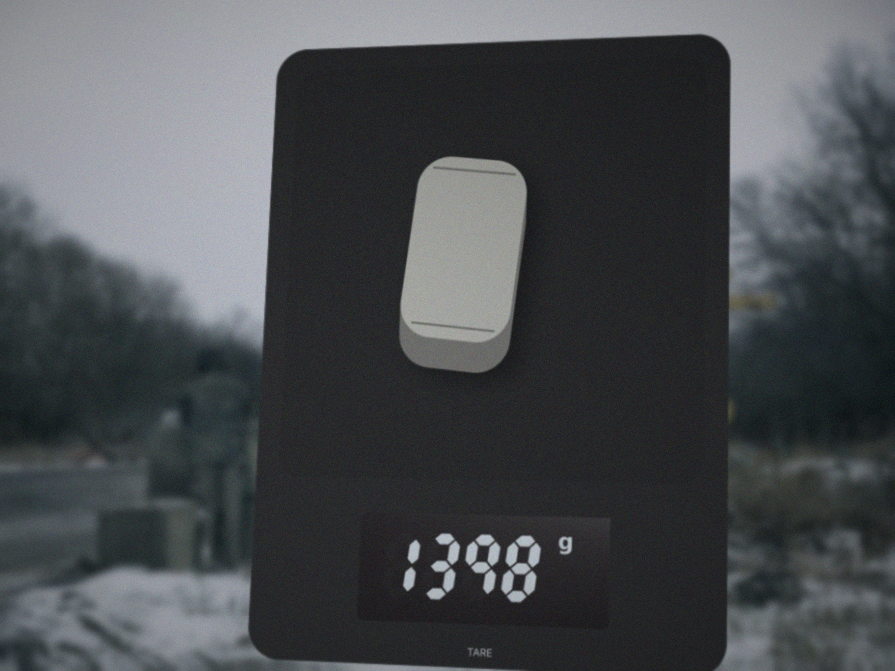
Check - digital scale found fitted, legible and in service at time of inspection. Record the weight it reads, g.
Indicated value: 1398 g
